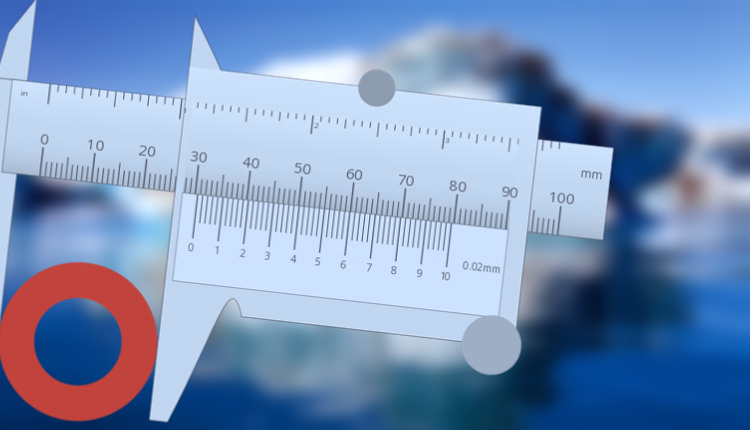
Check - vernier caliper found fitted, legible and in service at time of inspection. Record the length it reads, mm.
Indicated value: 30.5 mm
